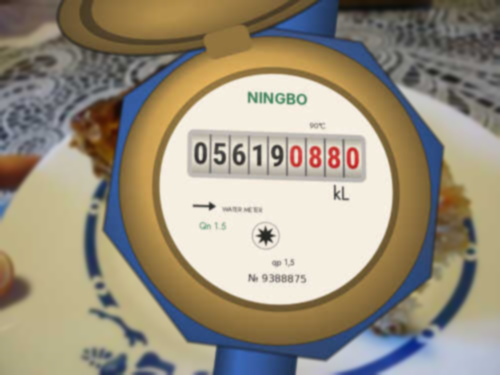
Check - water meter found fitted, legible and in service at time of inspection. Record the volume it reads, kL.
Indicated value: 5619.0880 kL
